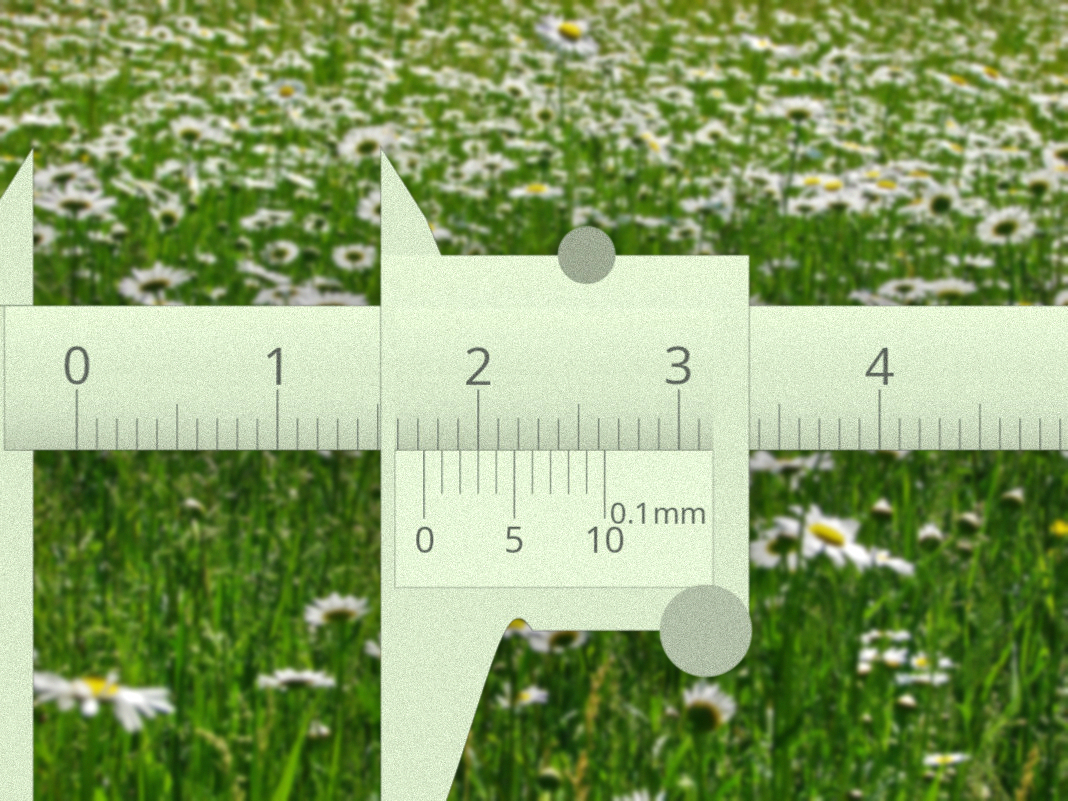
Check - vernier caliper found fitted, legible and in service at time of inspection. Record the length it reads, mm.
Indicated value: 17.3 mm
